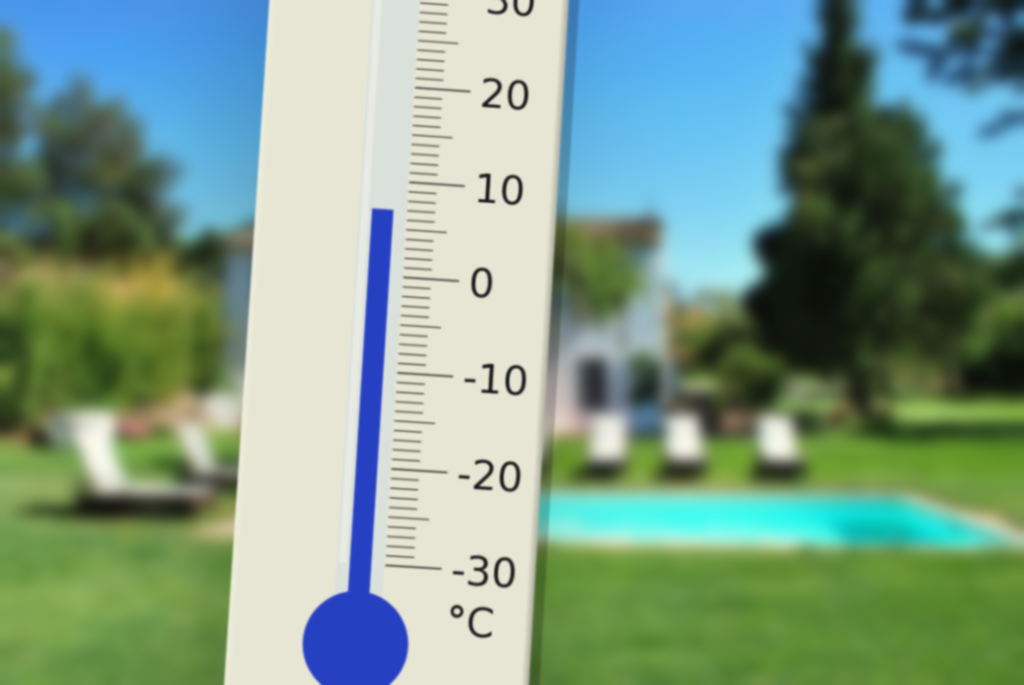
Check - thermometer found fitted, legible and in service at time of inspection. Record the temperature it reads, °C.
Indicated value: 7 °C
